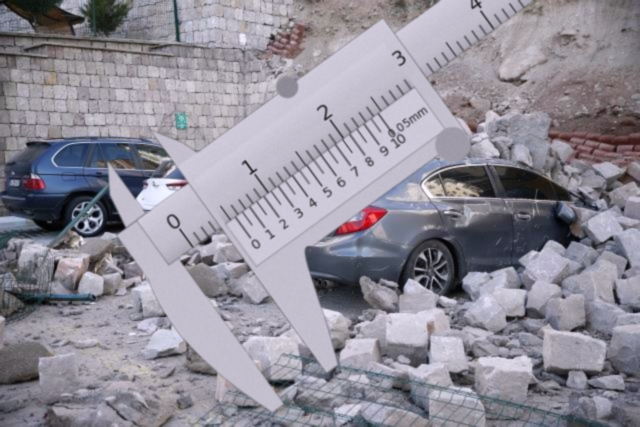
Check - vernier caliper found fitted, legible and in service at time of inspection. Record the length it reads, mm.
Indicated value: 5.6 mm
